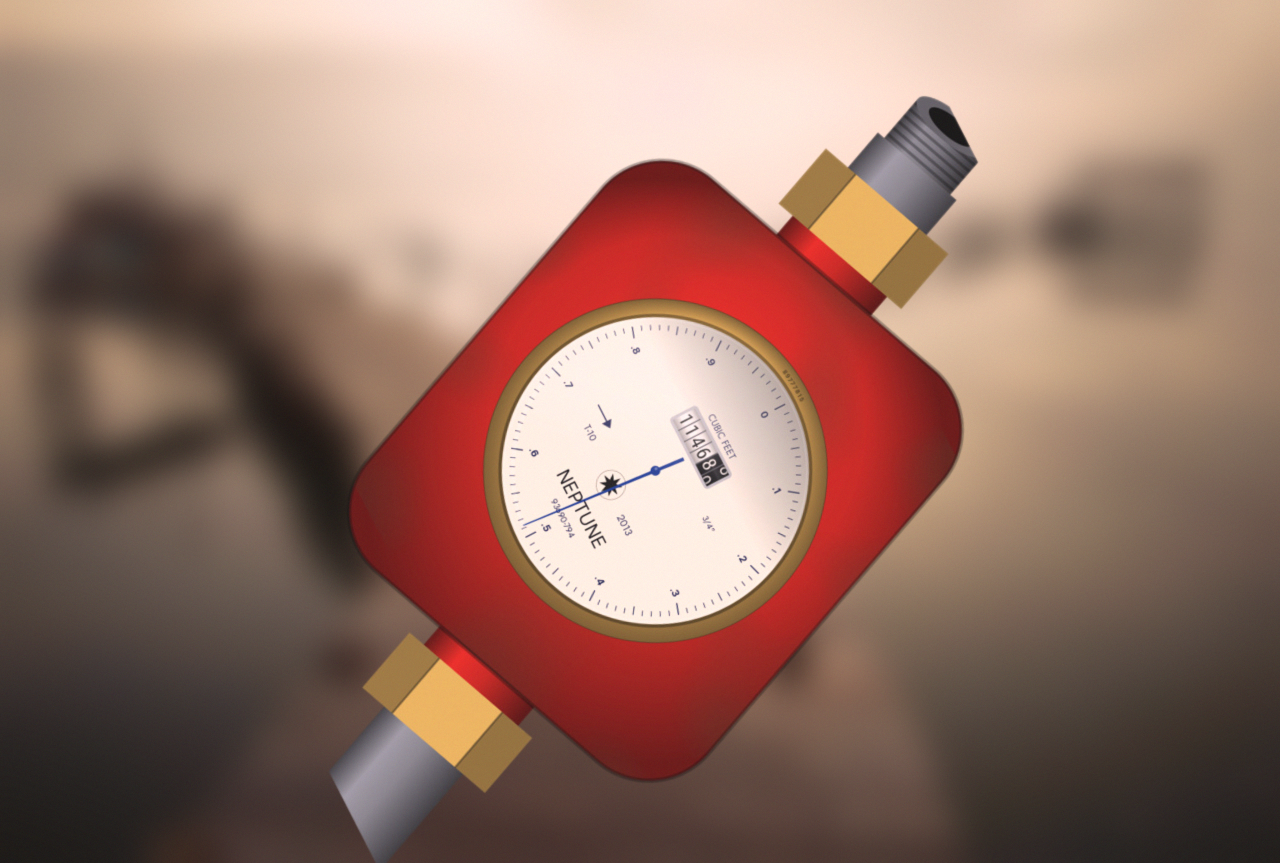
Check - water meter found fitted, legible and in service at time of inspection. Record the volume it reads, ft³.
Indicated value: 114688.51 ft³
